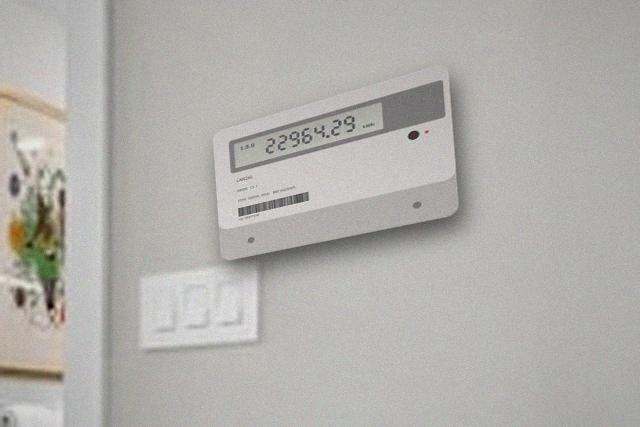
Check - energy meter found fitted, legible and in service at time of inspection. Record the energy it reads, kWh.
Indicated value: 22964.29 kWh
